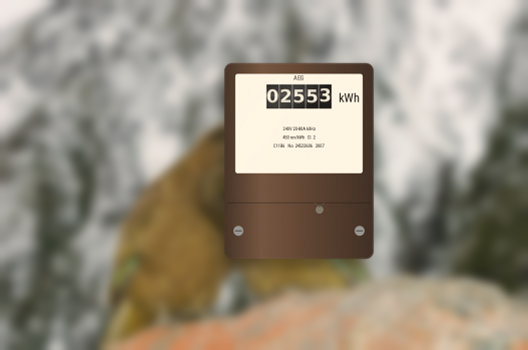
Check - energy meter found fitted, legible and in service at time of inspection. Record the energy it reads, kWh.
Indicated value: 2553 kWh
